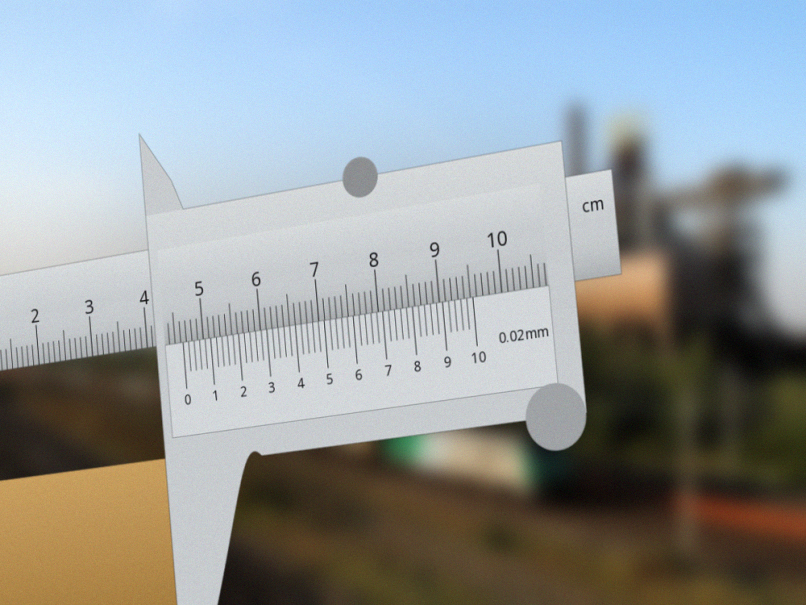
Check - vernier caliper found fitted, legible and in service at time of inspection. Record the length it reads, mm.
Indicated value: 46.4 mm
